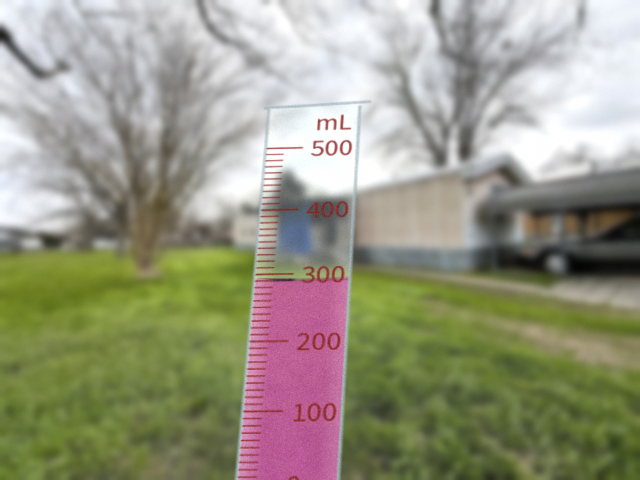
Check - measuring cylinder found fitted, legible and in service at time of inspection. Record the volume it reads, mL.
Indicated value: 290 mL
